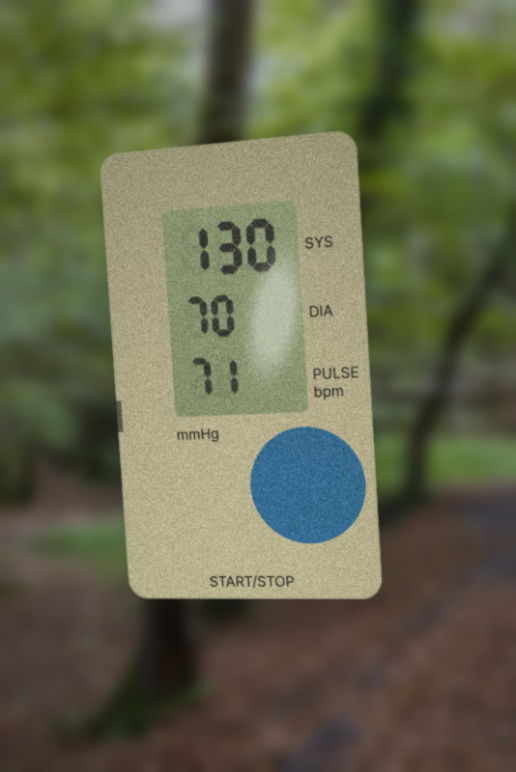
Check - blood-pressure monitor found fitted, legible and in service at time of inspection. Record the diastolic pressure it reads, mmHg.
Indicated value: 70 mmHg
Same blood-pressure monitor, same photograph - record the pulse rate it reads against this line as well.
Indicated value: 71 bpm
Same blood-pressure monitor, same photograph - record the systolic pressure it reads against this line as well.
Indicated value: 130 mmHg
